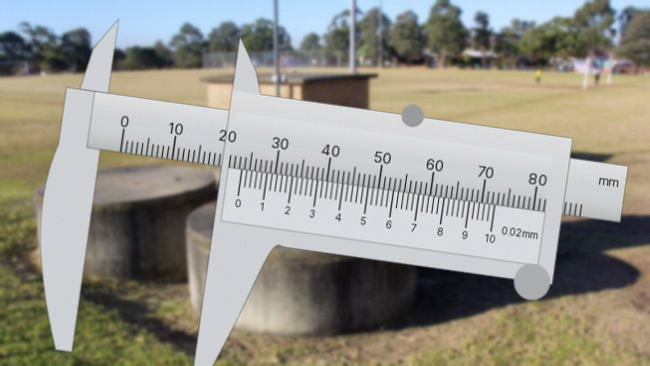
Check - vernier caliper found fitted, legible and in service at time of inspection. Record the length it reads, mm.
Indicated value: 23.5 mm
